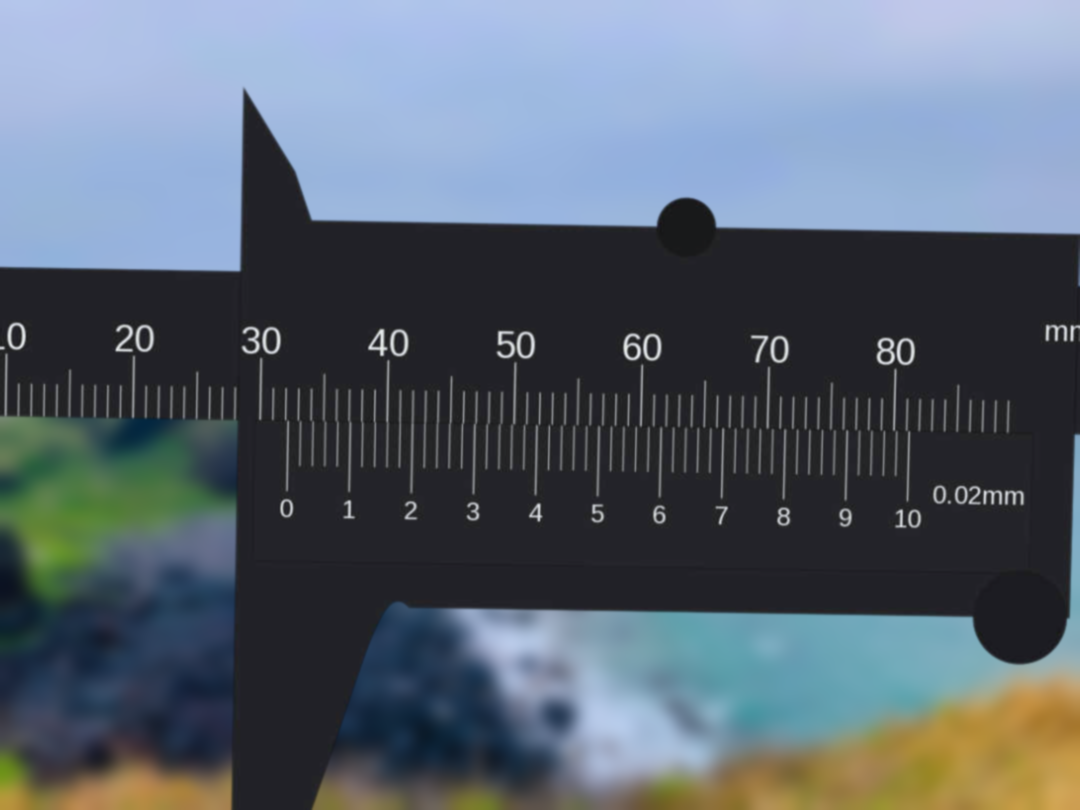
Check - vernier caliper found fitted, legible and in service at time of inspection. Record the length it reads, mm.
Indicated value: 32.2 mm
